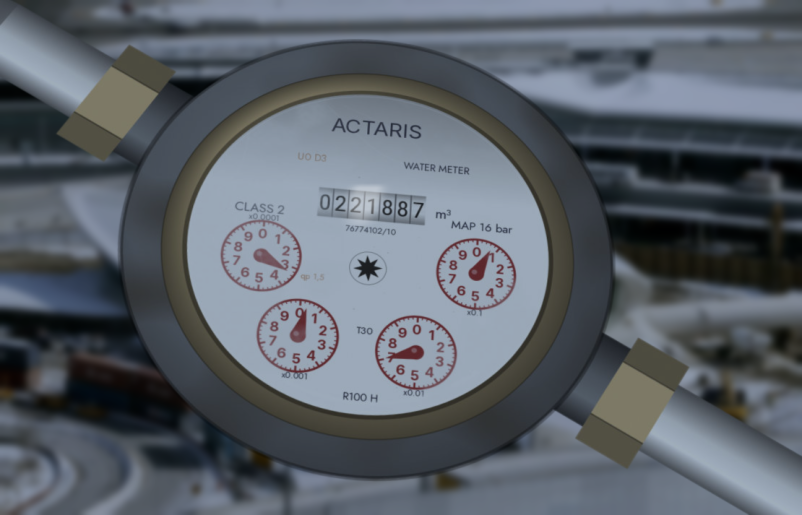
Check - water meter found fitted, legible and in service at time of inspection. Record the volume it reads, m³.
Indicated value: 221887.0703 m³
